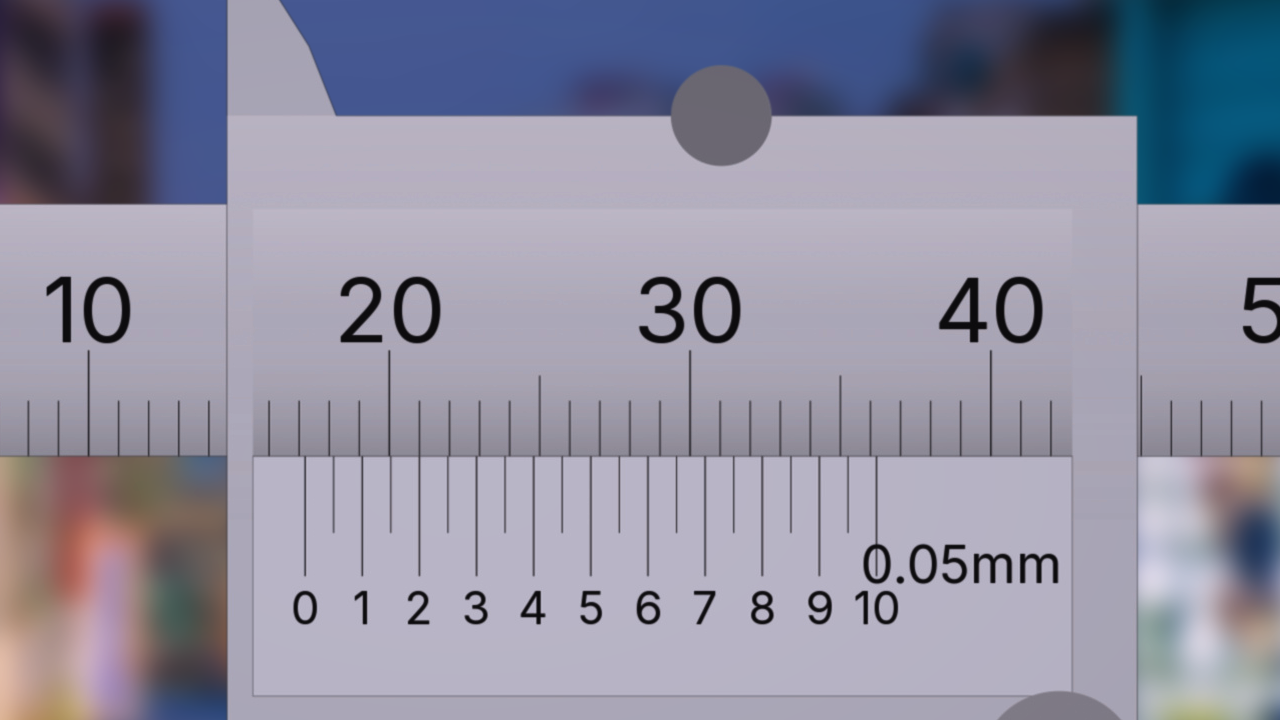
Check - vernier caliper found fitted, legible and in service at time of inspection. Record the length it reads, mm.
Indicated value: 17.20 mm
